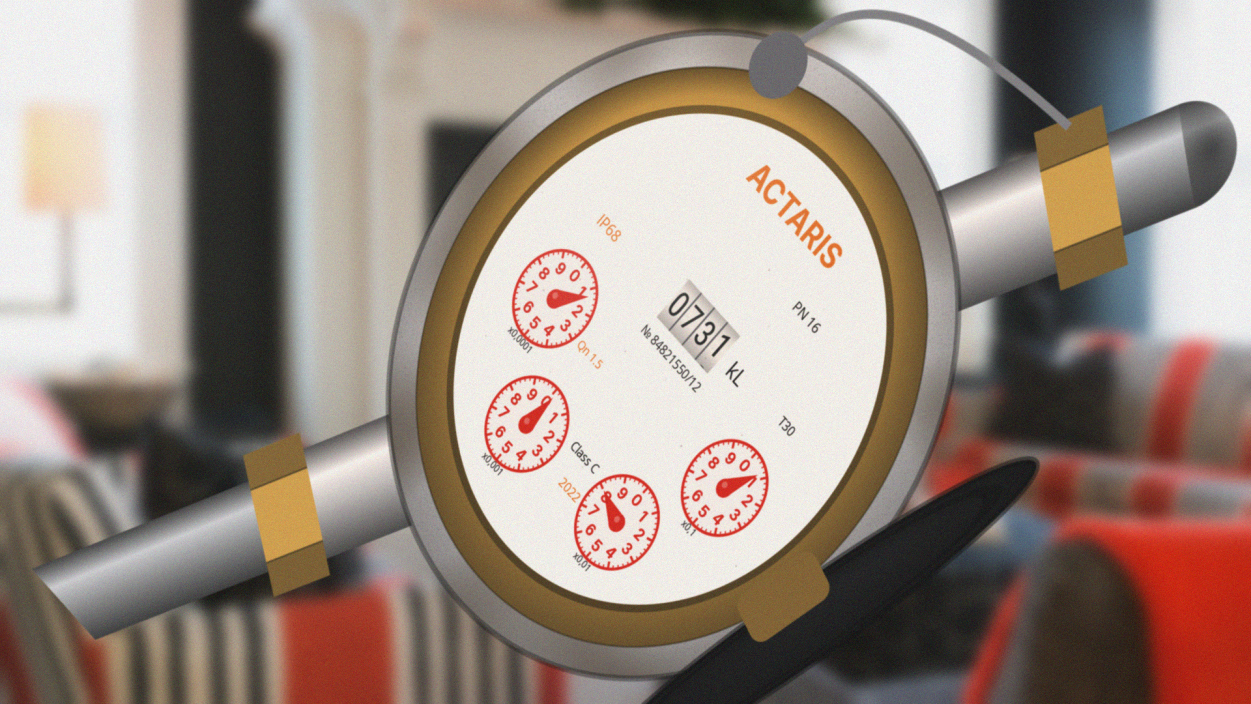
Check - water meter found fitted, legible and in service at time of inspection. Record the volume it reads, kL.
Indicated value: 731.0801 kL
